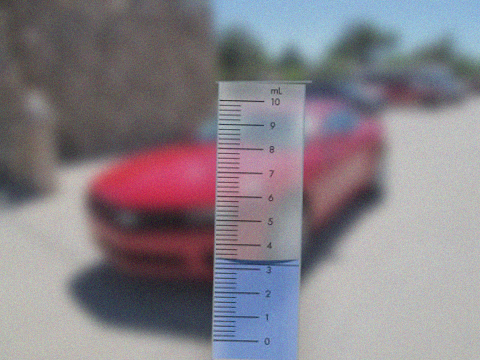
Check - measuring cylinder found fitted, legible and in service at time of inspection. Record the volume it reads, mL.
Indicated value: 3.2 mL
